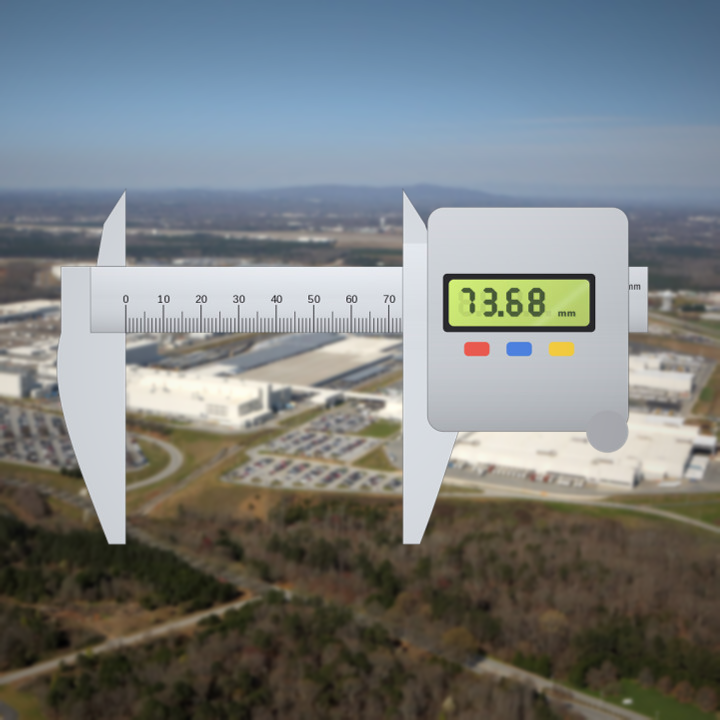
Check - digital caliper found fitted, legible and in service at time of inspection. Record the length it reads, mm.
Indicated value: 73.68 mm
